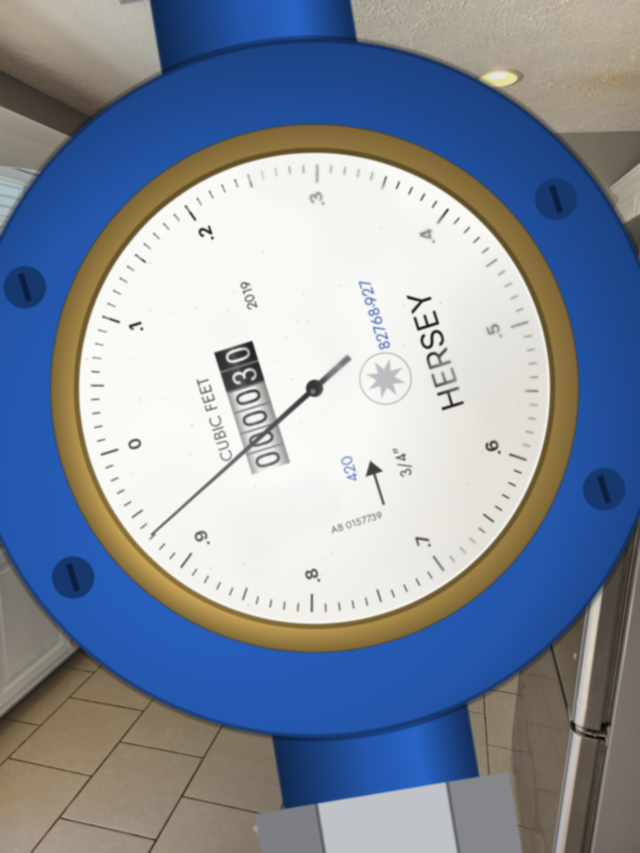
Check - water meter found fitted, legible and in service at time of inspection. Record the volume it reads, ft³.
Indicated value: 29.93 ft³
